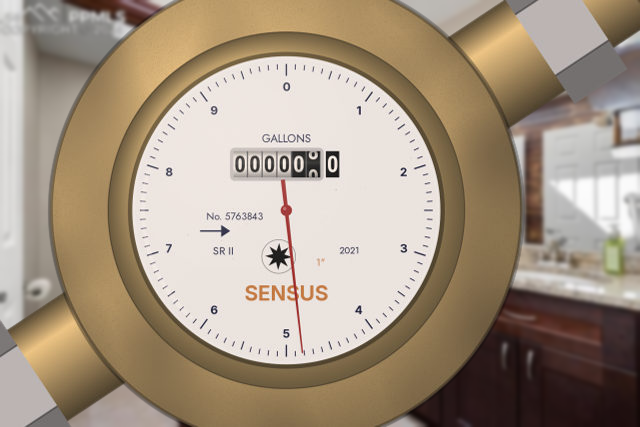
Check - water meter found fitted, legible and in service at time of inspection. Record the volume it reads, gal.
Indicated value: 84.8 gal
